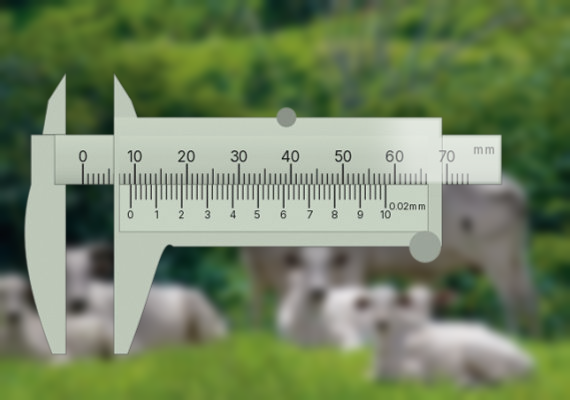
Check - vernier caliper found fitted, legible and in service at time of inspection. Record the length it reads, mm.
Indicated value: 9.2 mm
